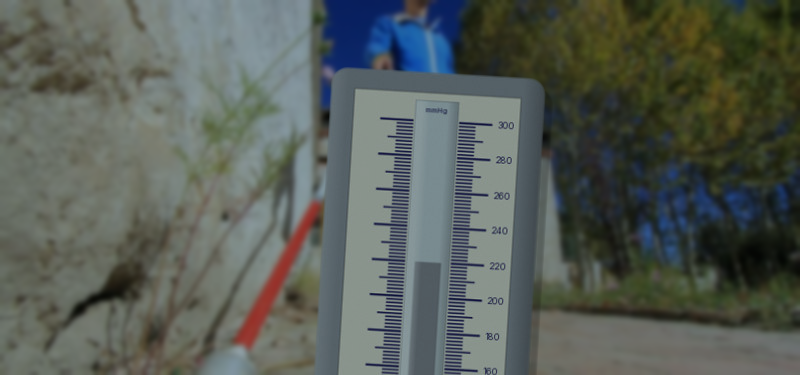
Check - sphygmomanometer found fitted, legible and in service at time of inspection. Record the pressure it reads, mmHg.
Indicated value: 220 mmHg
